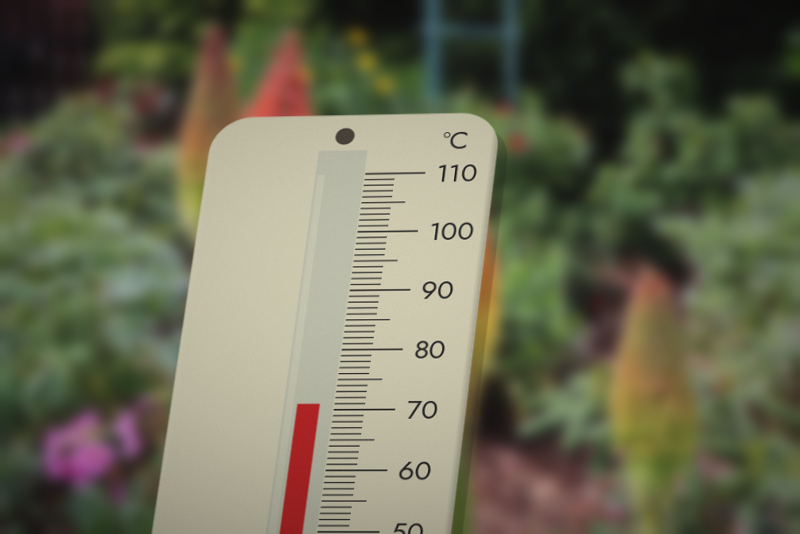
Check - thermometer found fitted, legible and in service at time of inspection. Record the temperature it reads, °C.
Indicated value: 71 °C
